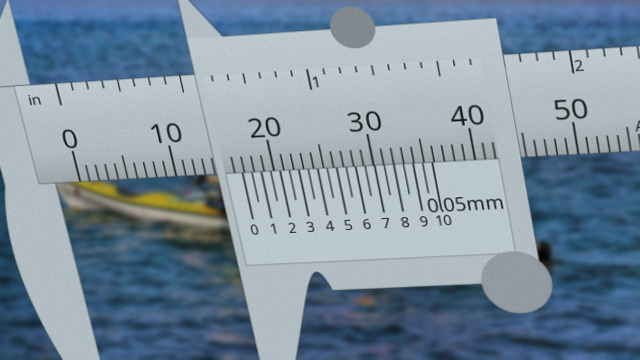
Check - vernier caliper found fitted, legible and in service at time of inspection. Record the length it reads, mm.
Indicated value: 16.8 mm
